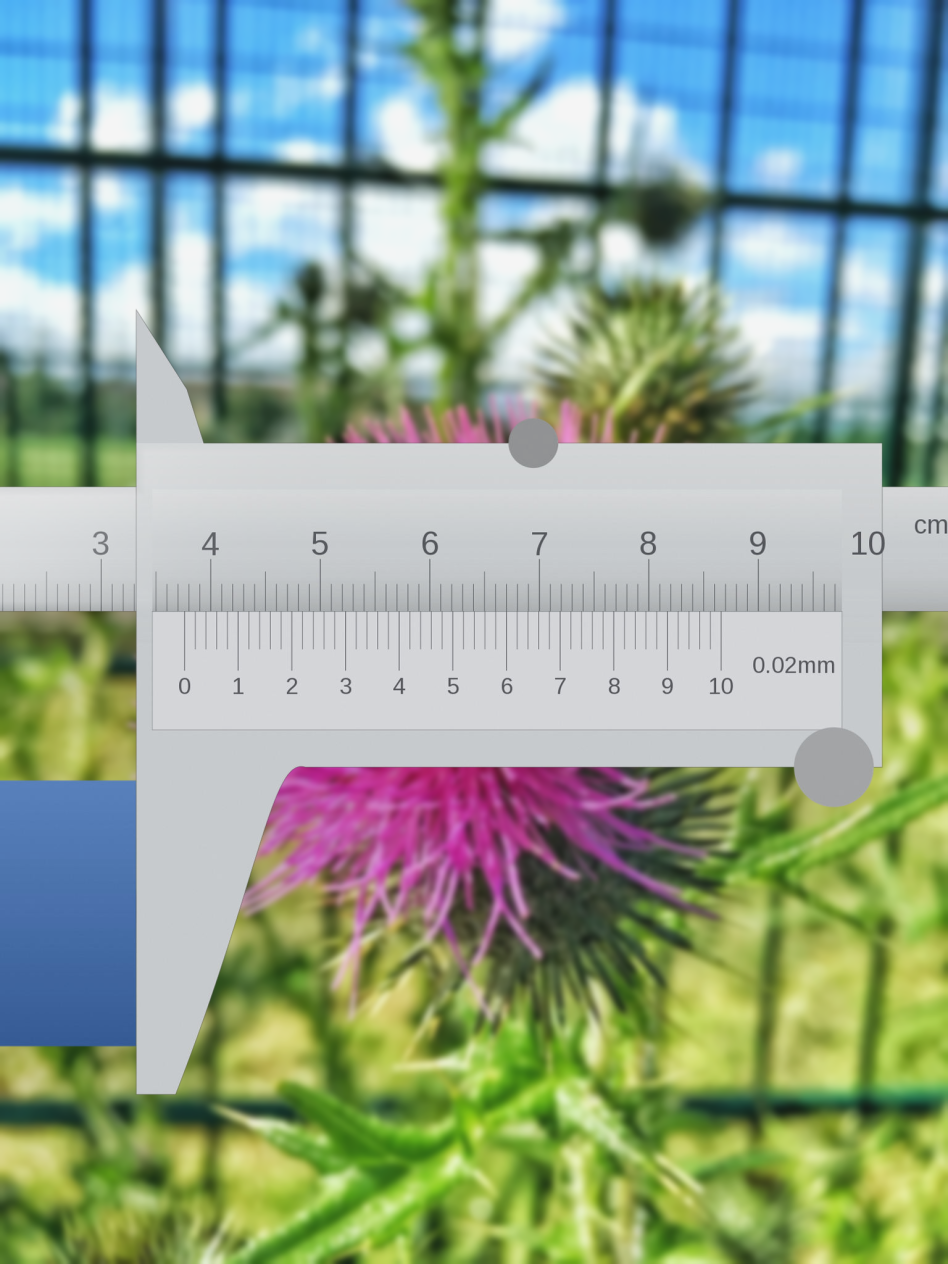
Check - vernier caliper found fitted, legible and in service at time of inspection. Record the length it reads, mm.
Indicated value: 37.6 mm
